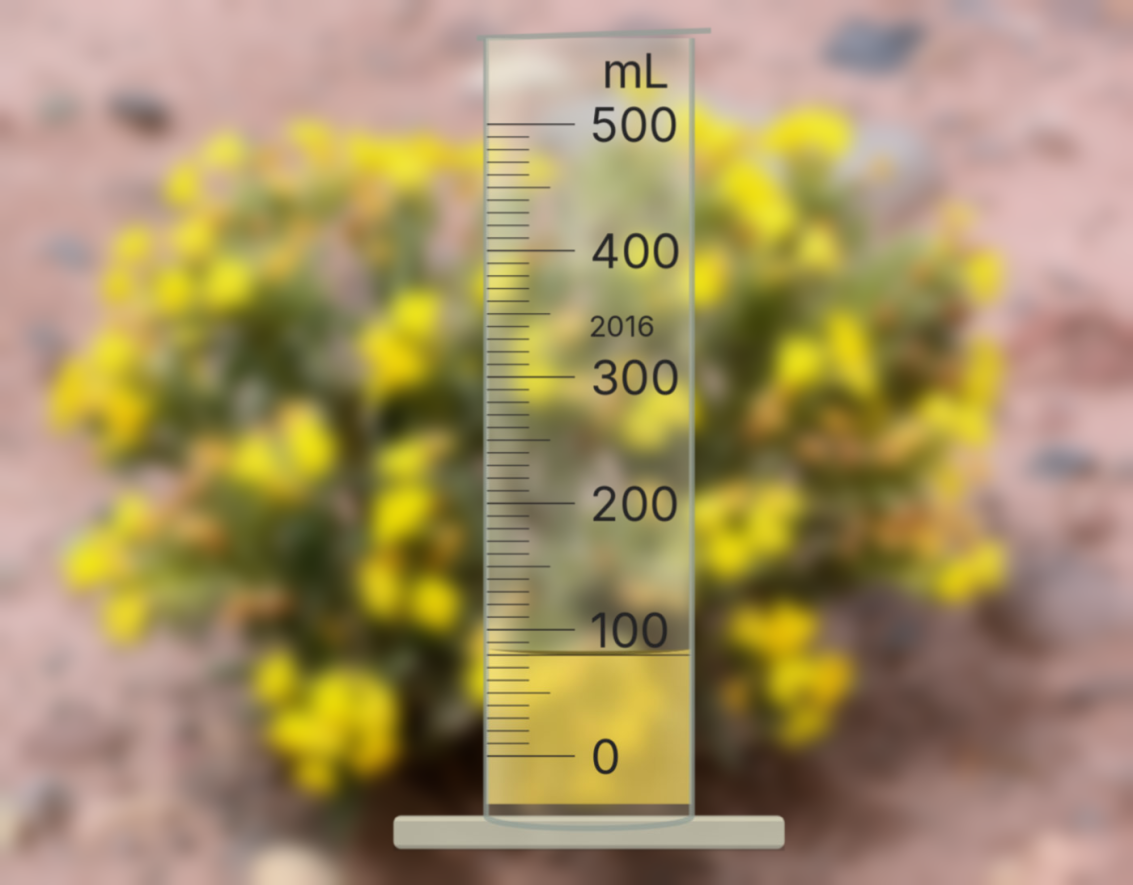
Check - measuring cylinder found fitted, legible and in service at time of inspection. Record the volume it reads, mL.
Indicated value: 80 mL
